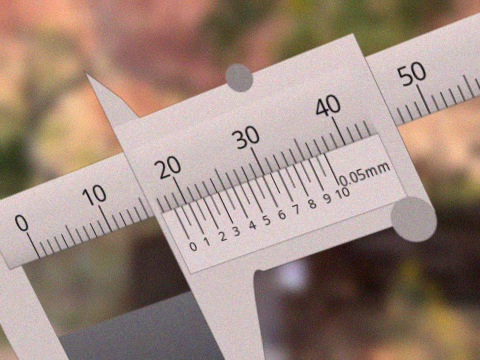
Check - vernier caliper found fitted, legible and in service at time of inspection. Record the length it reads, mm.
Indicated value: 18.4 mm
